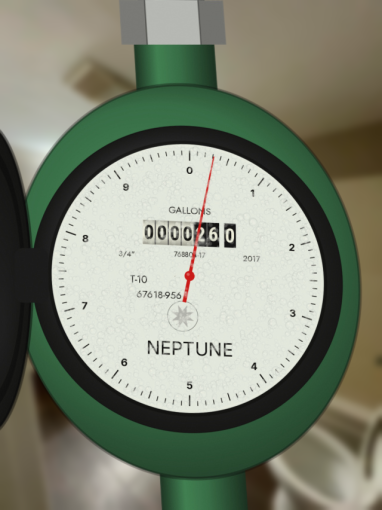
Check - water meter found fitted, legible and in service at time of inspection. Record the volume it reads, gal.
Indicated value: 260.3 gal
